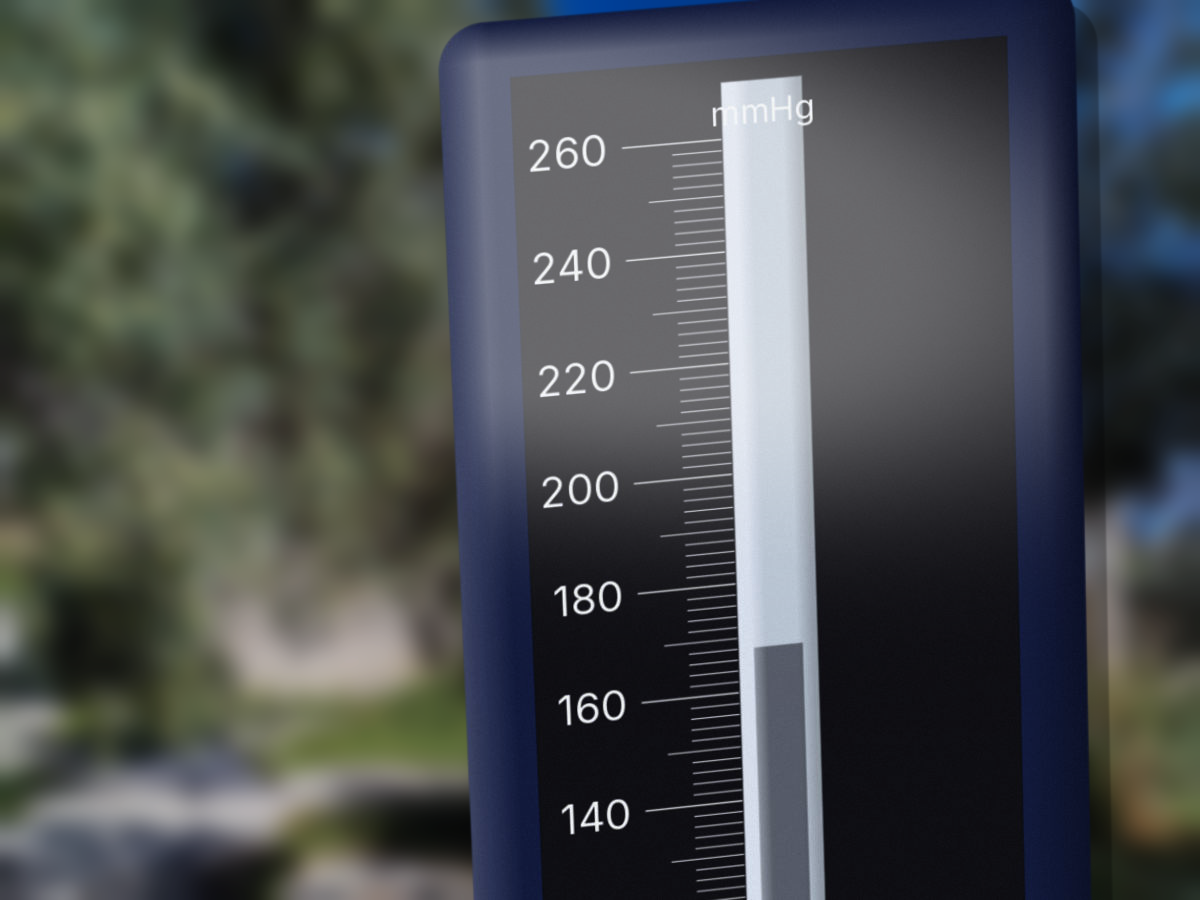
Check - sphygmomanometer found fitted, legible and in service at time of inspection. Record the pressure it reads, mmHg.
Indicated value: 168 mmHg
